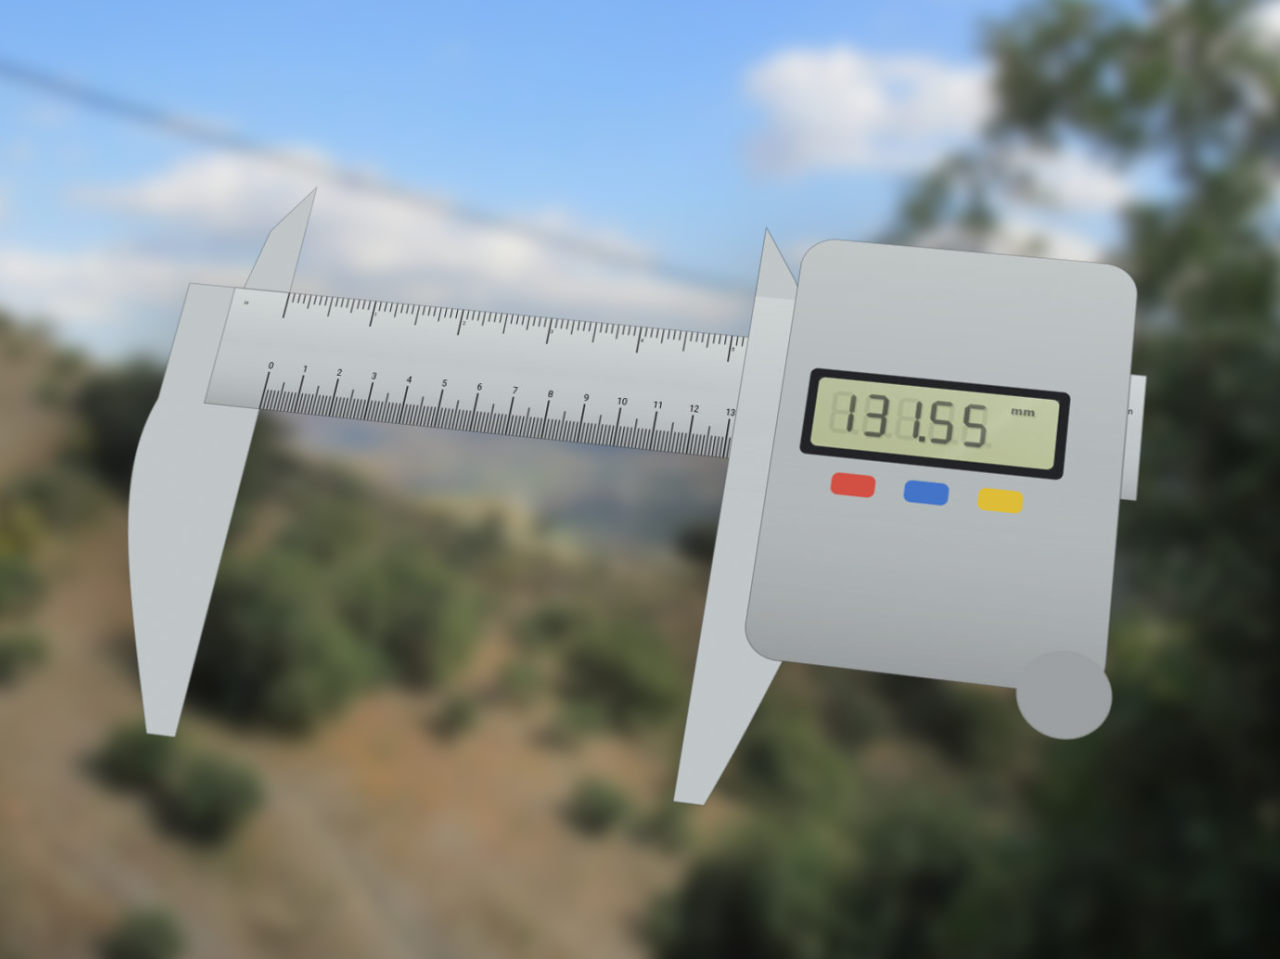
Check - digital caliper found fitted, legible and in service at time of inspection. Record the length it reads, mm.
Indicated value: 131.55 mm
